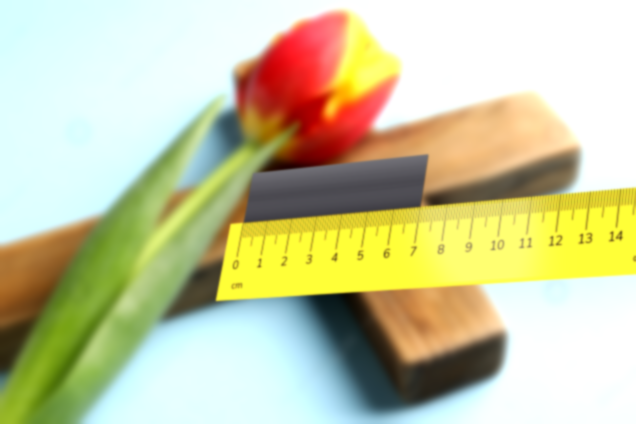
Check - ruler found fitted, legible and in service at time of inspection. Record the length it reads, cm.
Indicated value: 7 cm
